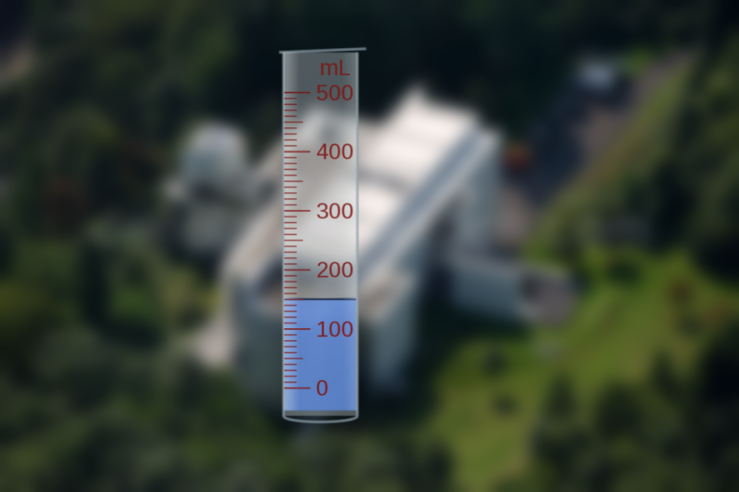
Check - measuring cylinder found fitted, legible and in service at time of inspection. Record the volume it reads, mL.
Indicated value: 150 mL
